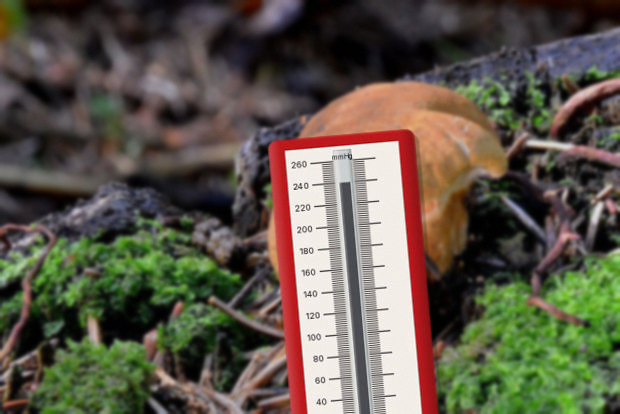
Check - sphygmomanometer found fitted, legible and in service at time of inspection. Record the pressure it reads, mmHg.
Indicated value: 240 mmHg
